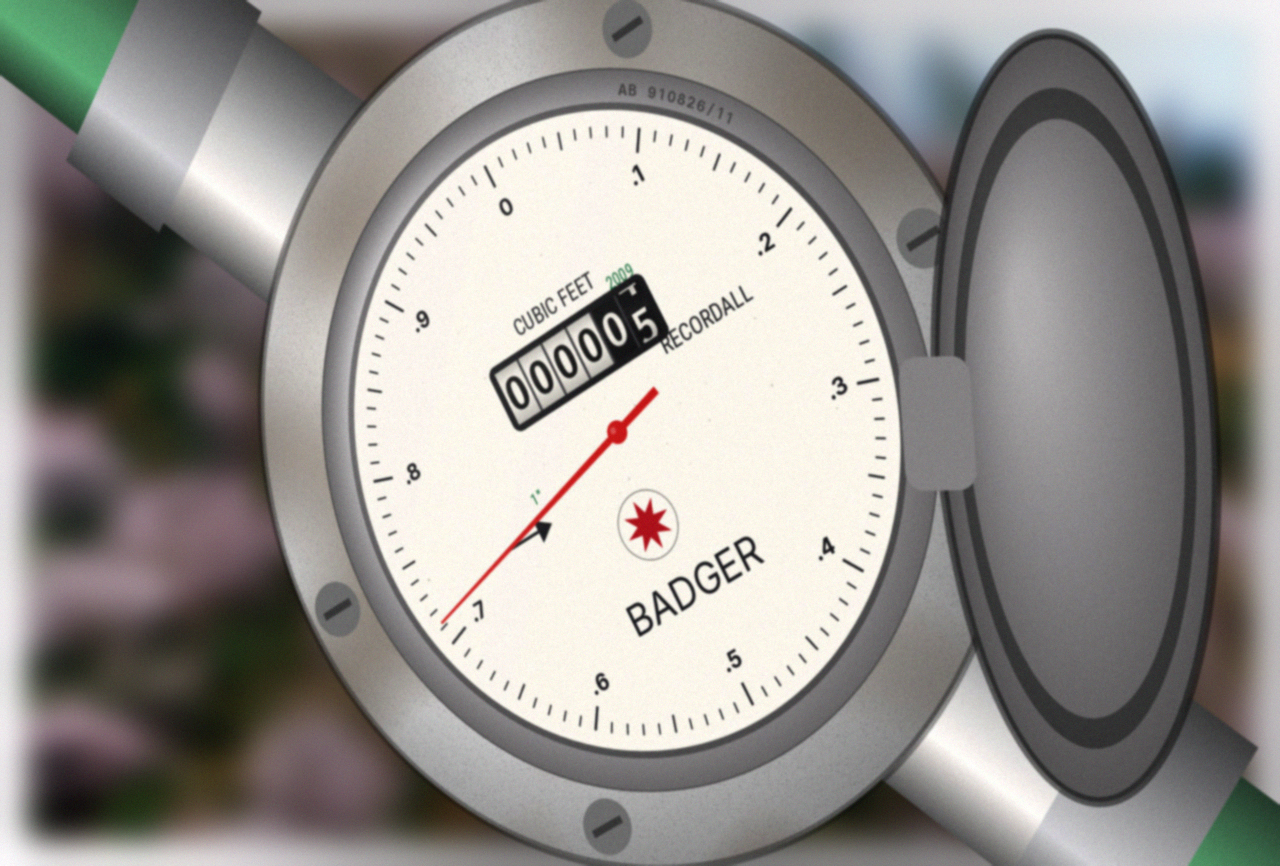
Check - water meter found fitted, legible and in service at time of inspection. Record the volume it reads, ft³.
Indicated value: 4.71 ft³
